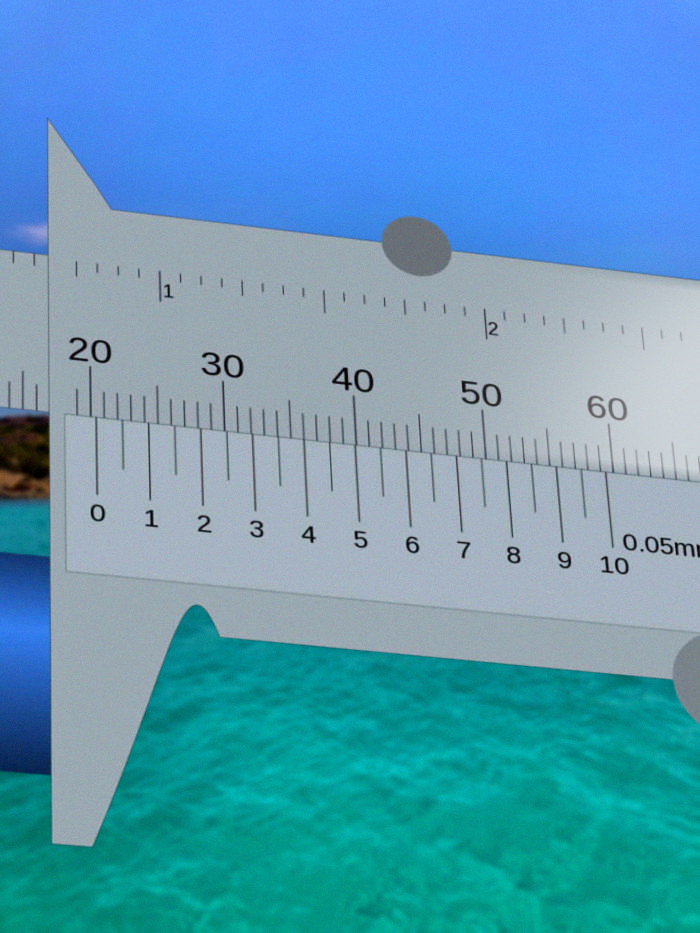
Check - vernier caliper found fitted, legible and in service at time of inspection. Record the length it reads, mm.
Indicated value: 20.4 mm
